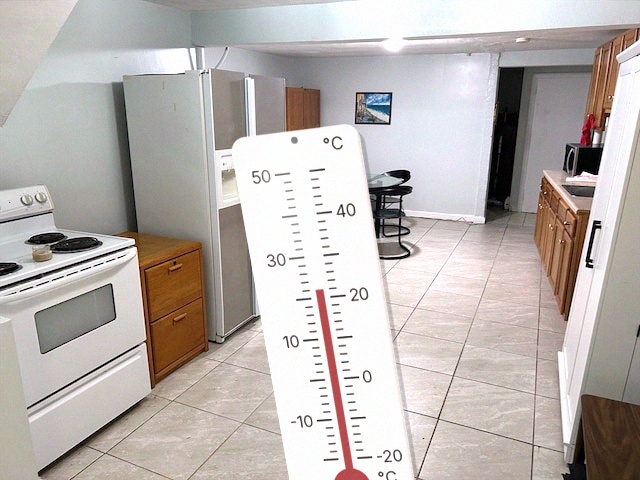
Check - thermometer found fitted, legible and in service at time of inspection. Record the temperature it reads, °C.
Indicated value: 22 °C
